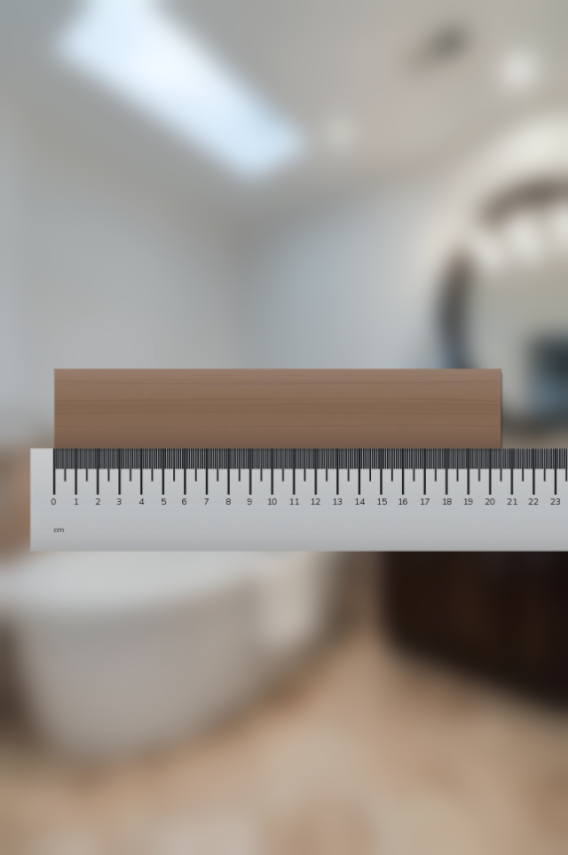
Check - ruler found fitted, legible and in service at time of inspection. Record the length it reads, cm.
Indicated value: 20.5 cm
